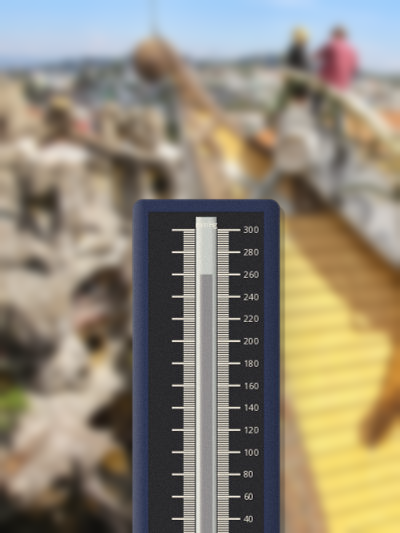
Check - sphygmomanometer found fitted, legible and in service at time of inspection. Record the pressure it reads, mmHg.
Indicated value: 260 mmHg
